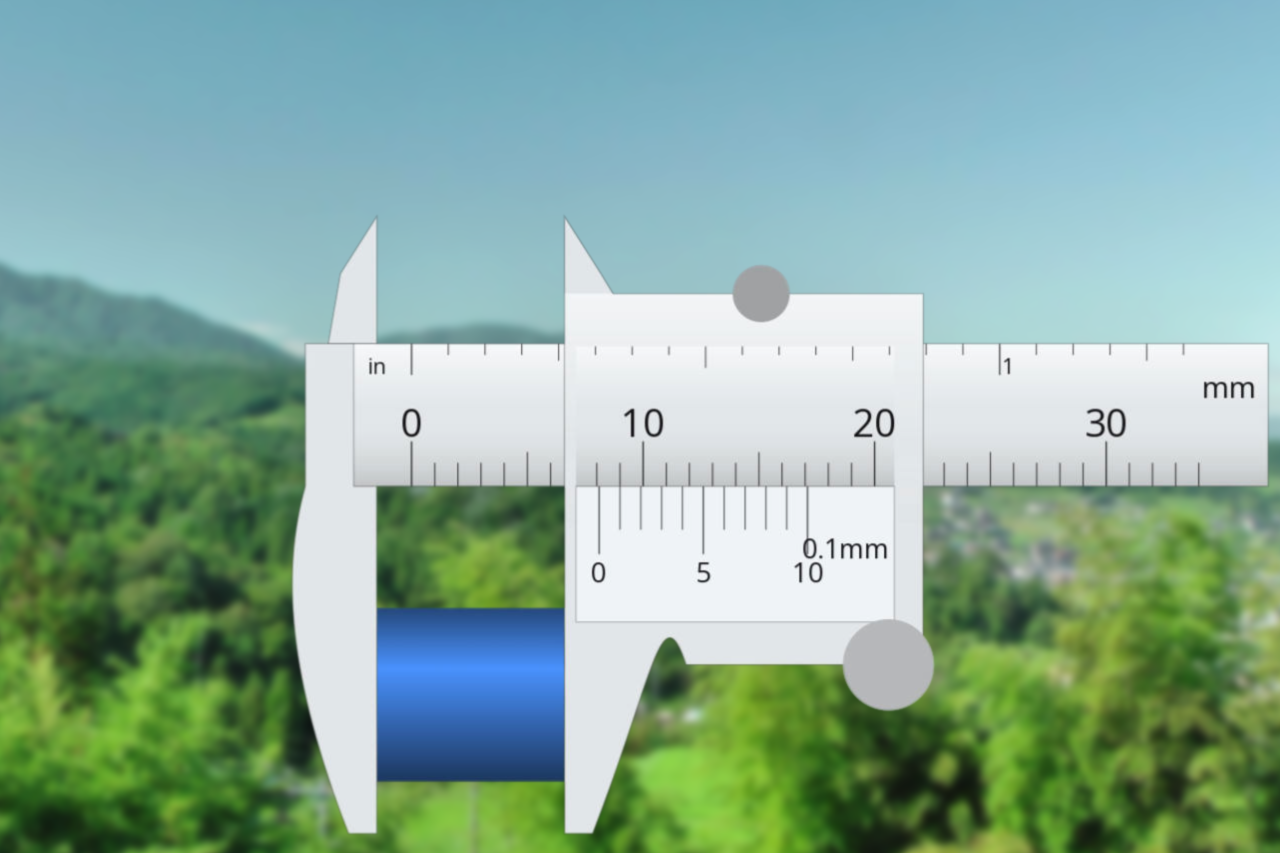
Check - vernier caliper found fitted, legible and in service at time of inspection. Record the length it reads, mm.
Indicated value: 8.1 mm
